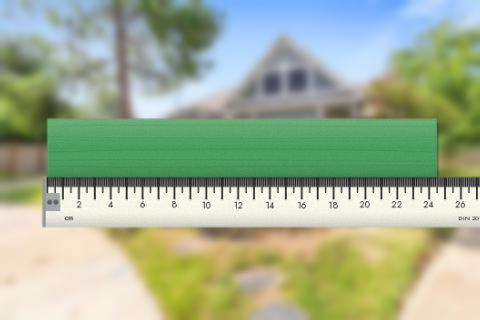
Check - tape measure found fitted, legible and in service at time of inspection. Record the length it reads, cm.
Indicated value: 24.5 cm
